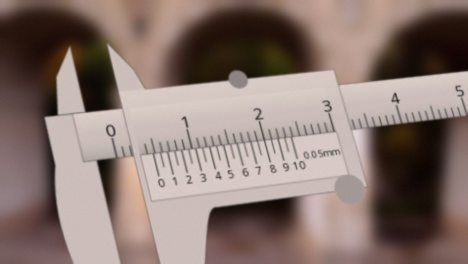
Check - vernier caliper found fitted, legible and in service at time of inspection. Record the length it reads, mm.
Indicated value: 4.8 mm
